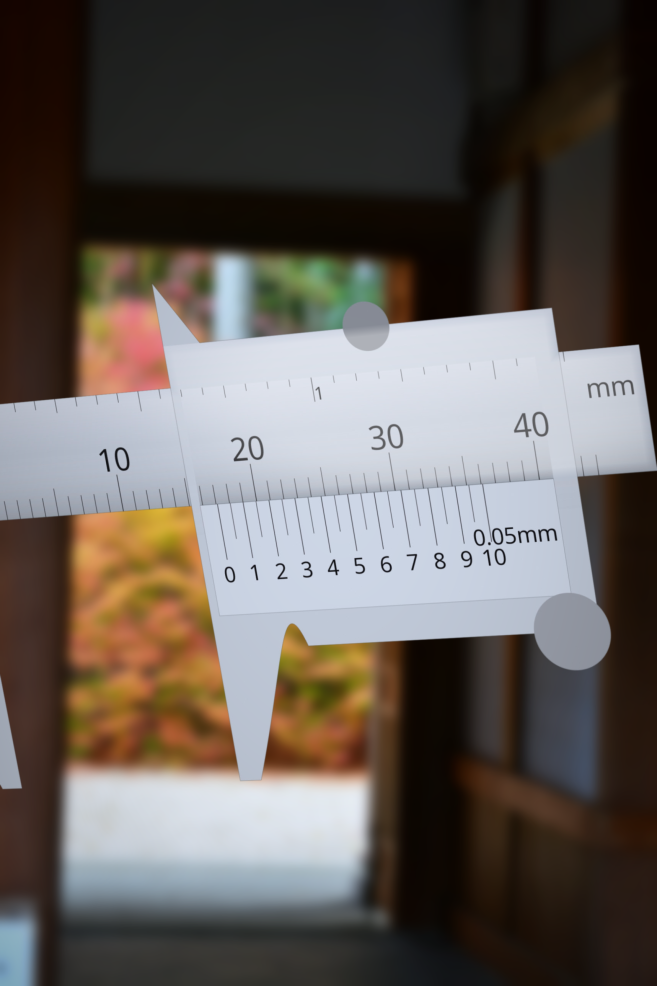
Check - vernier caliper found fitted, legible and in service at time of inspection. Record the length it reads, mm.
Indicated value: 17.1 mm
